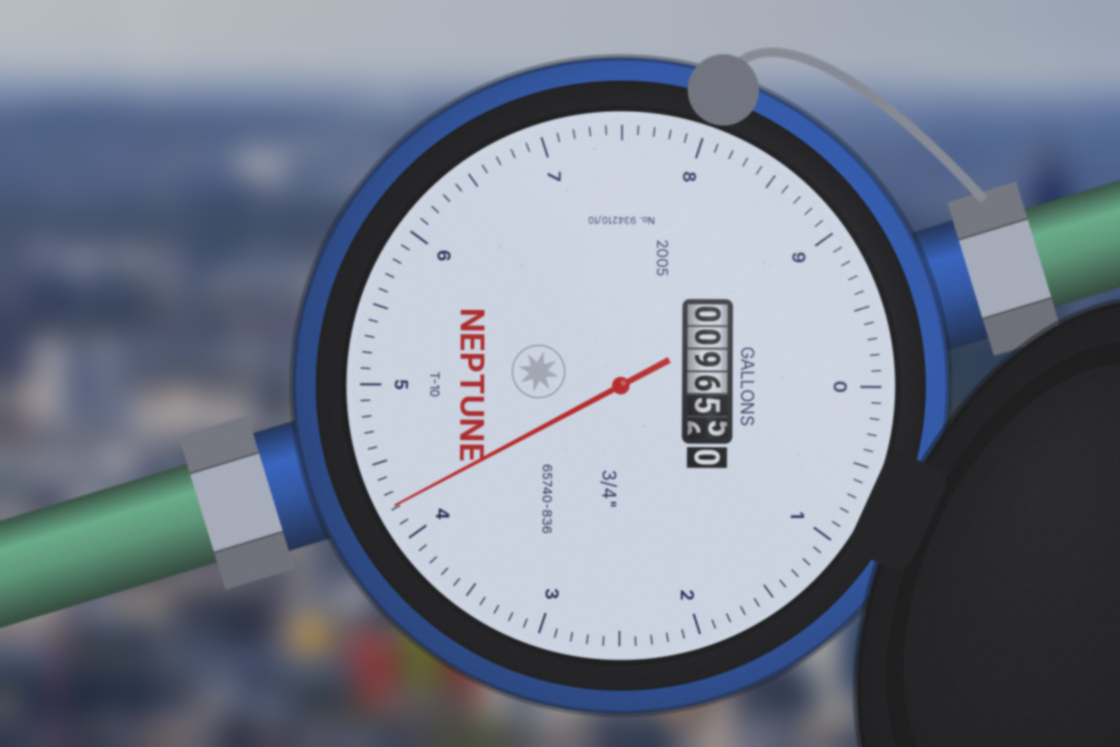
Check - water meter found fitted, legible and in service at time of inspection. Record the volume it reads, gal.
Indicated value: 96554.2 gal
